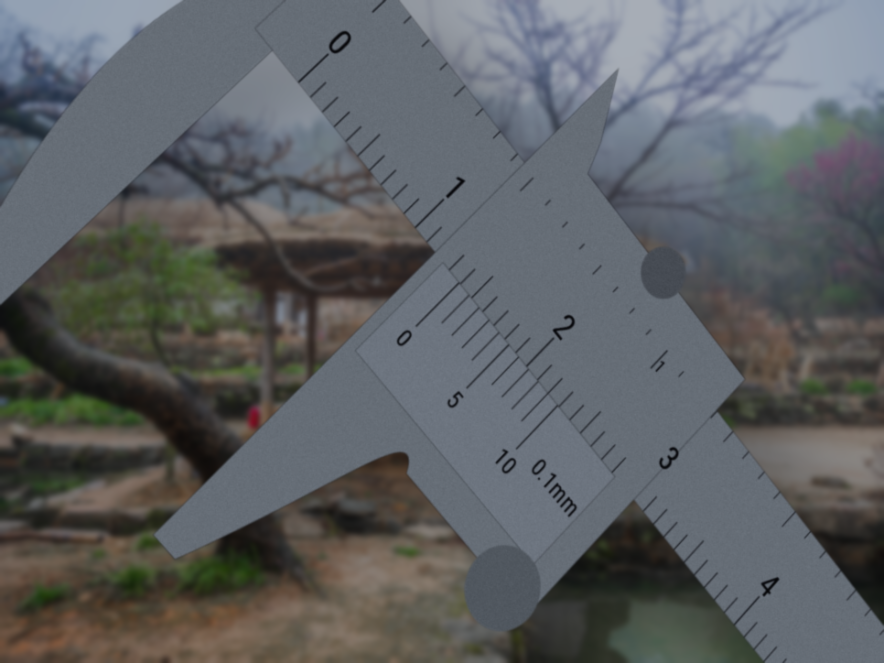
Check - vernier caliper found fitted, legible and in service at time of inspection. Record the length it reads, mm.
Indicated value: 13.9 mm
